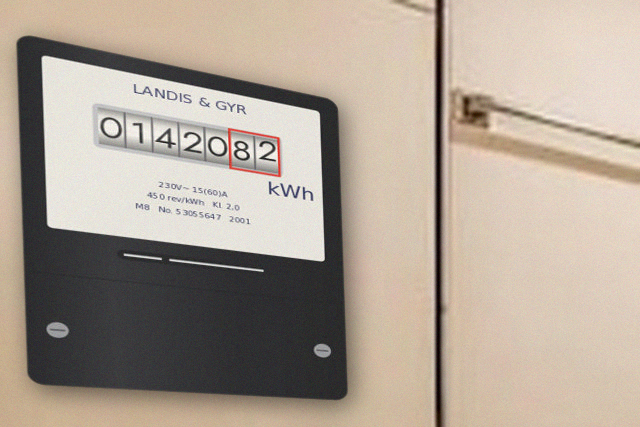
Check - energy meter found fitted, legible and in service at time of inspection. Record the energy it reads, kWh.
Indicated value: 1420.82 kWh
